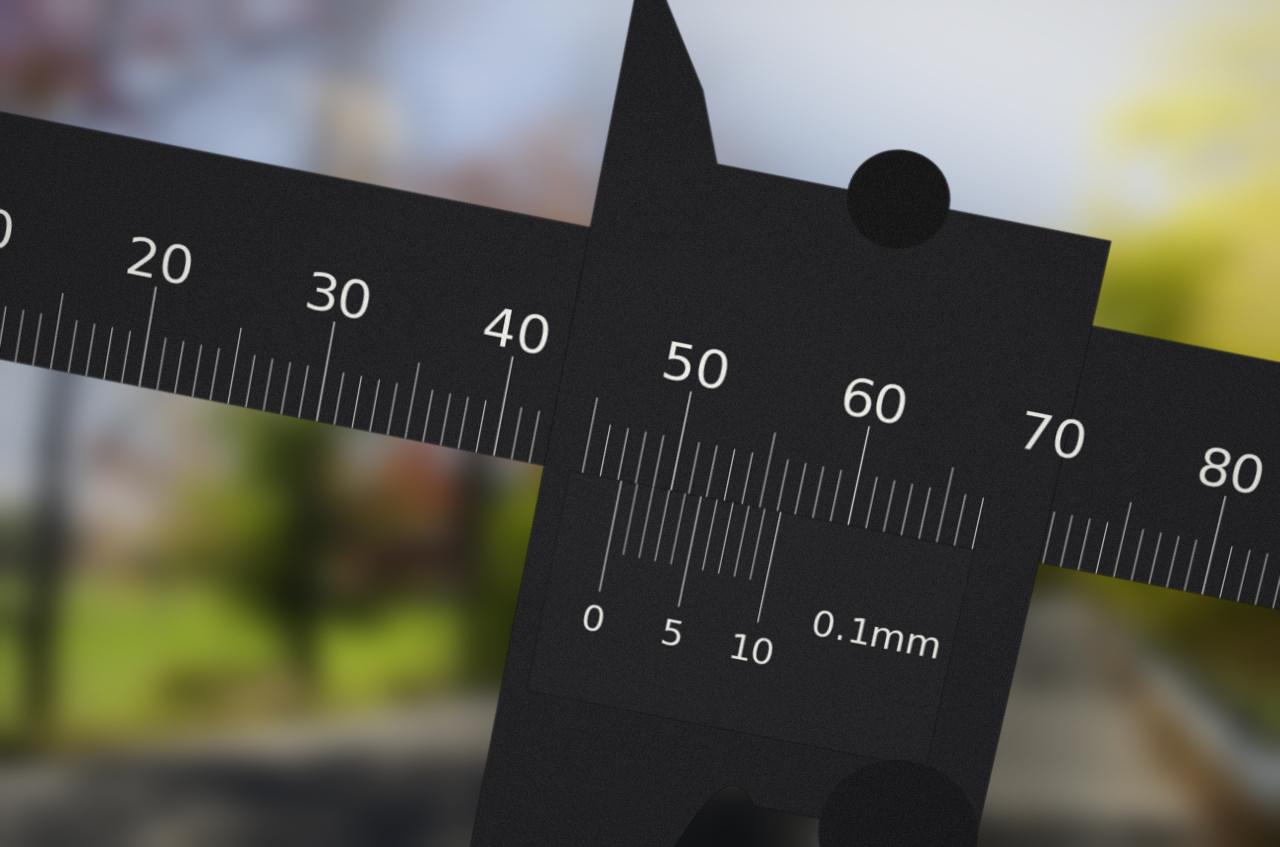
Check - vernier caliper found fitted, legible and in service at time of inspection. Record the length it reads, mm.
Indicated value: 47.2 mm
